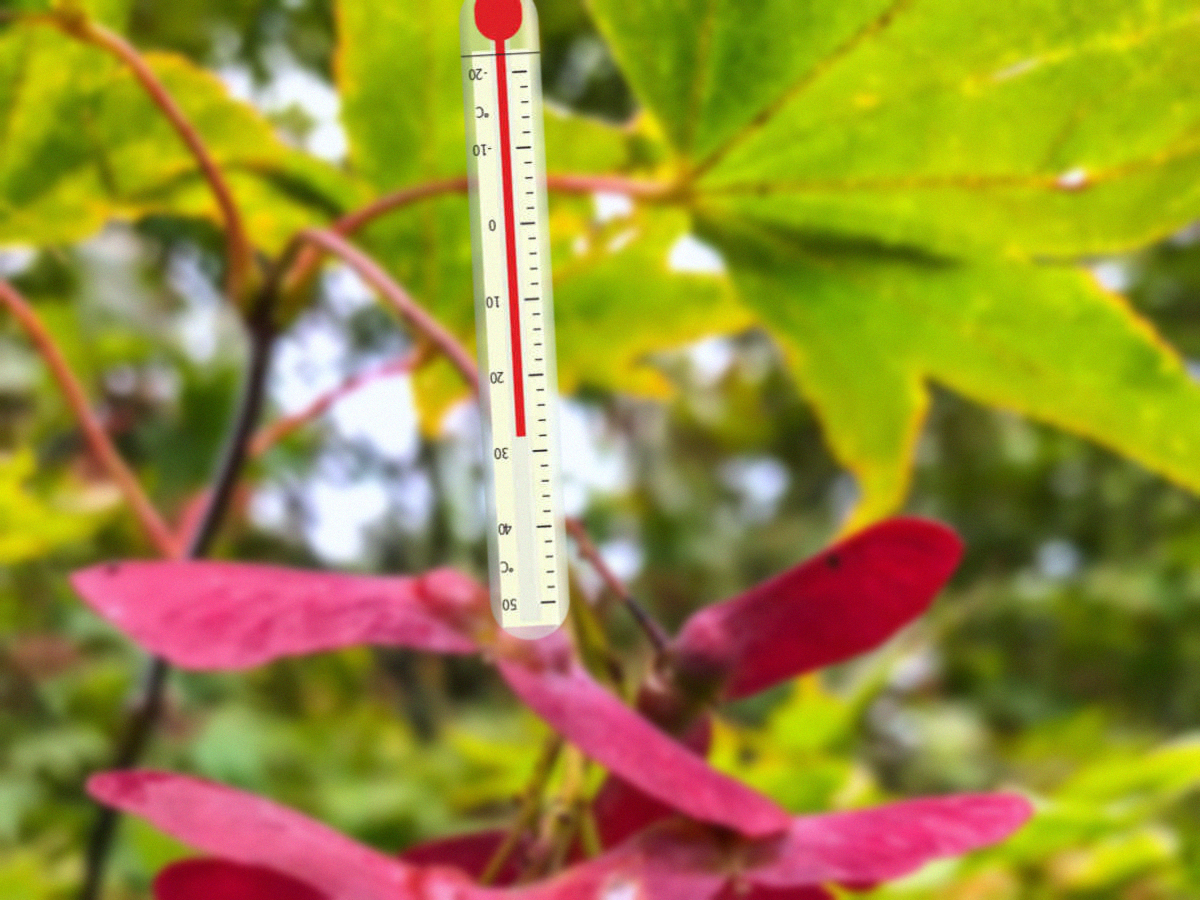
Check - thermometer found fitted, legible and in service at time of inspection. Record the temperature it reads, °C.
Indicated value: 28 °C
